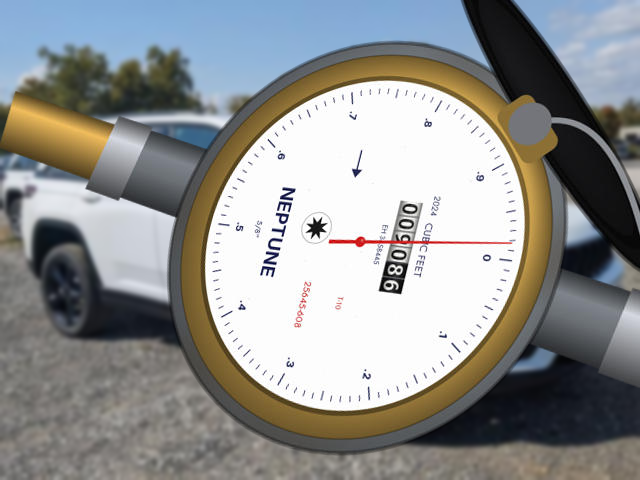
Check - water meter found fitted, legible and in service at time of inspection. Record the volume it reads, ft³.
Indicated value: 9085.98 ft³
